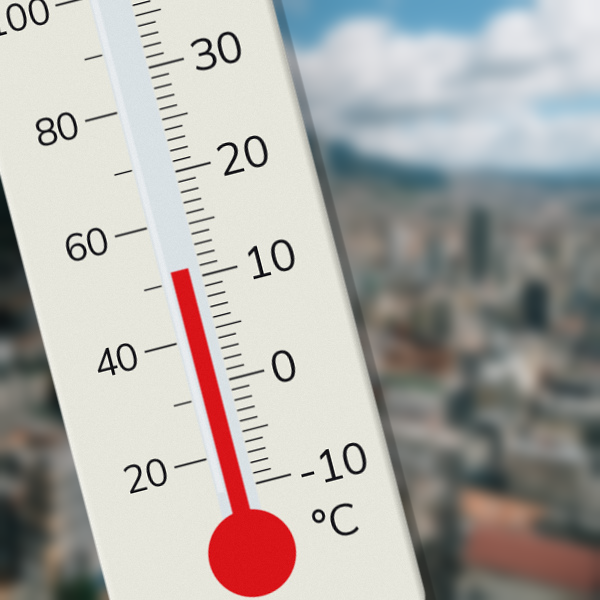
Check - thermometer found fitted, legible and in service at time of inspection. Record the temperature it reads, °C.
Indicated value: 11 °C
